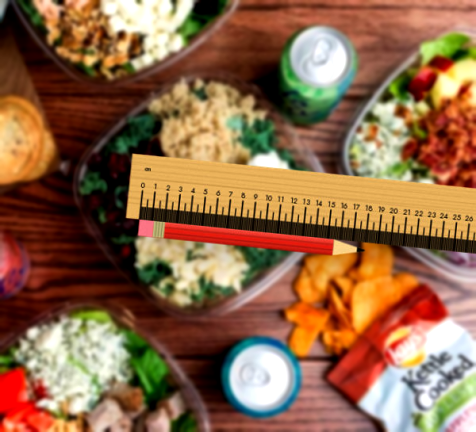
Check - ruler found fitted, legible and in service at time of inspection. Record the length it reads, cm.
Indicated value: 18 cm
